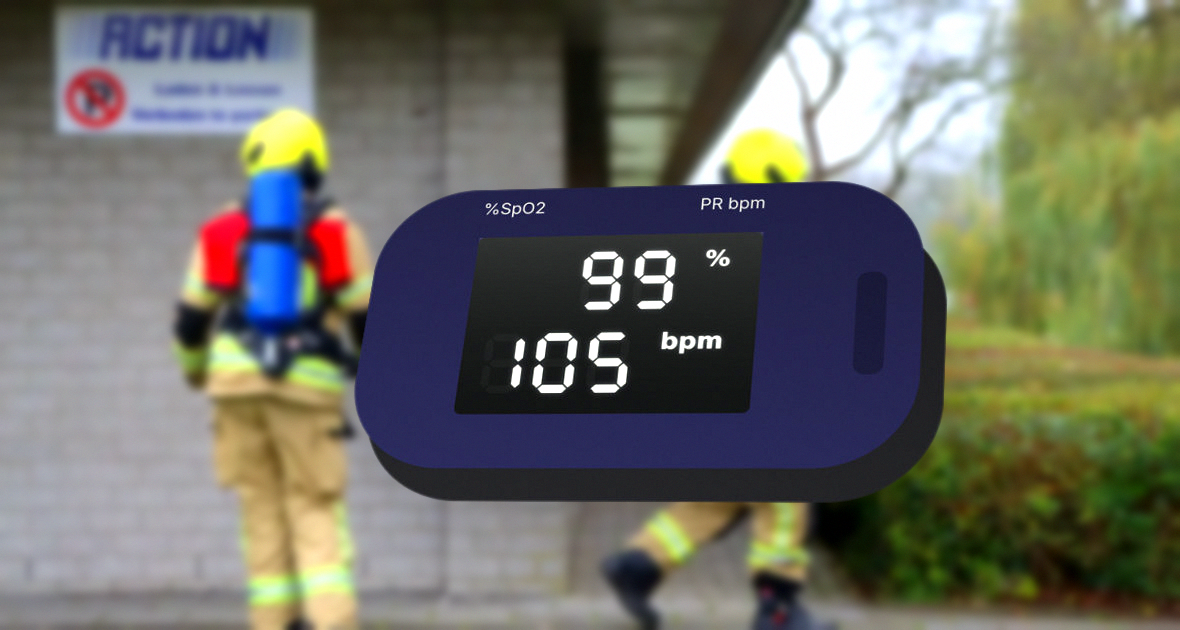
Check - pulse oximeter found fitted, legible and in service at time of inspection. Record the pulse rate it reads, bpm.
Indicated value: 105 bpm
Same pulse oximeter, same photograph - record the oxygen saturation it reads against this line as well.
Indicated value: 99 %
